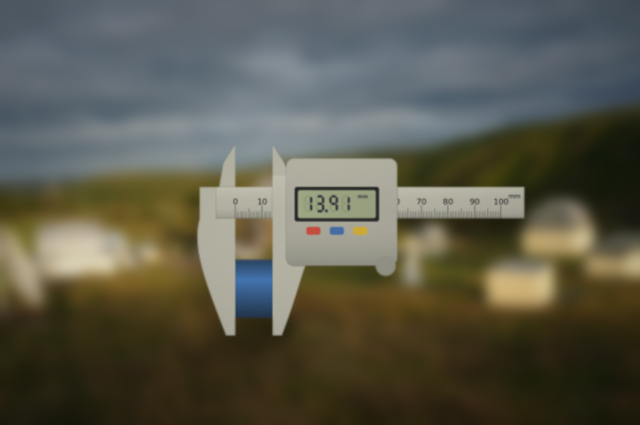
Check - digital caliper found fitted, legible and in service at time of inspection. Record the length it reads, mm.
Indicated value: 13.91 mm
